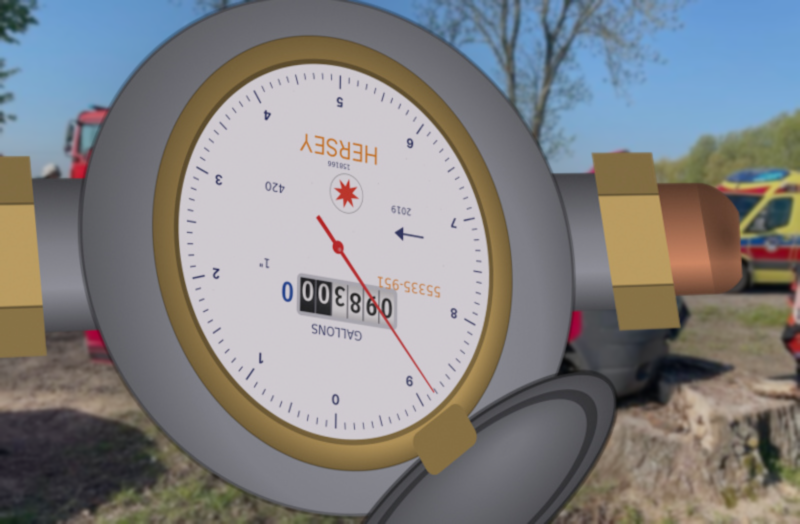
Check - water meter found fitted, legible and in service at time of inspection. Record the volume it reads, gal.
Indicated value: 982998.8 gal
